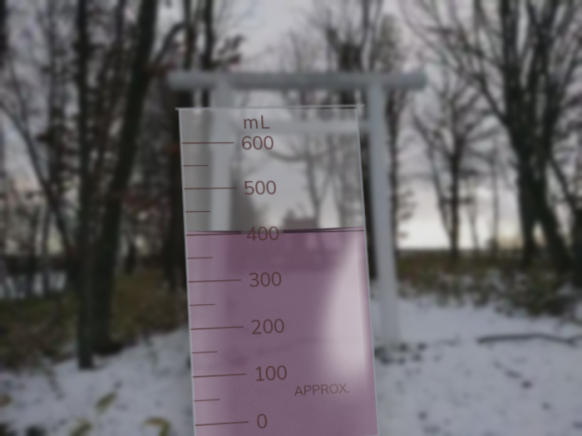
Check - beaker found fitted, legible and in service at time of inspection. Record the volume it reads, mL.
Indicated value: 400 mL
